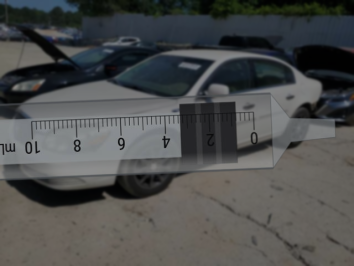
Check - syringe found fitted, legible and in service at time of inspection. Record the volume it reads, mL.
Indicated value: 0.8 mL
